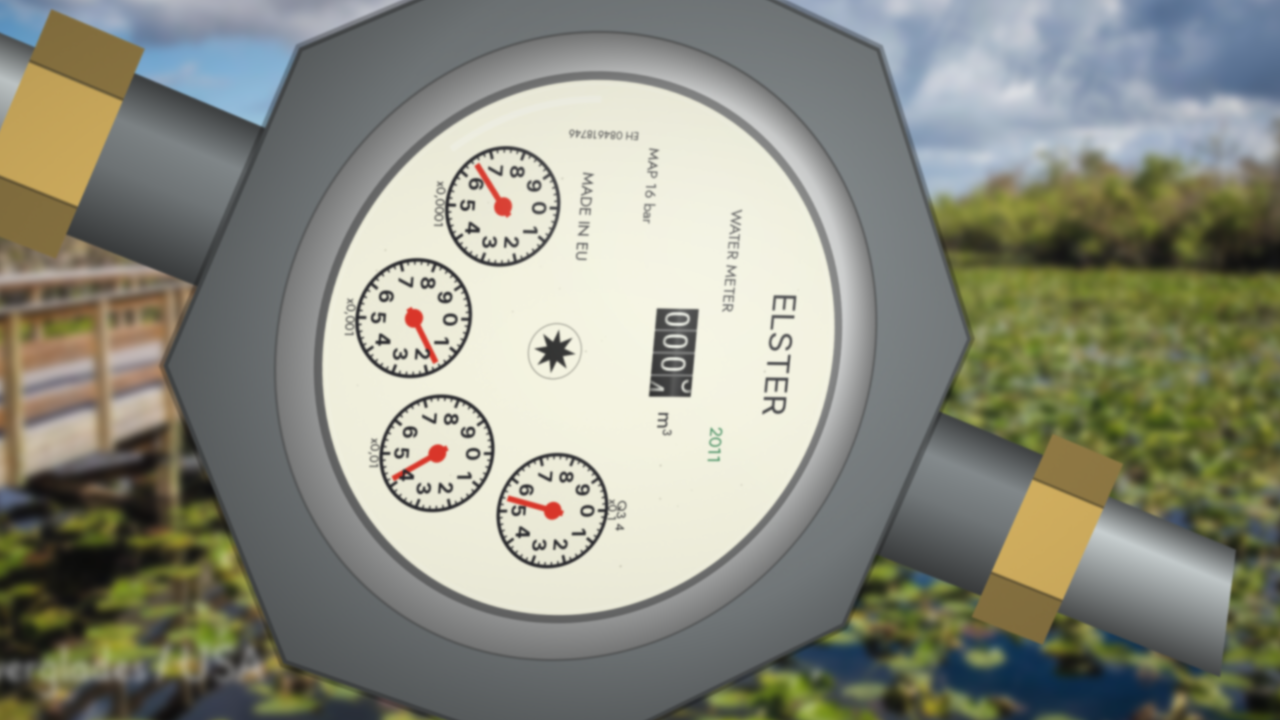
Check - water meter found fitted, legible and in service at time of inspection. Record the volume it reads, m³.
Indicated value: 3.5416 m³
